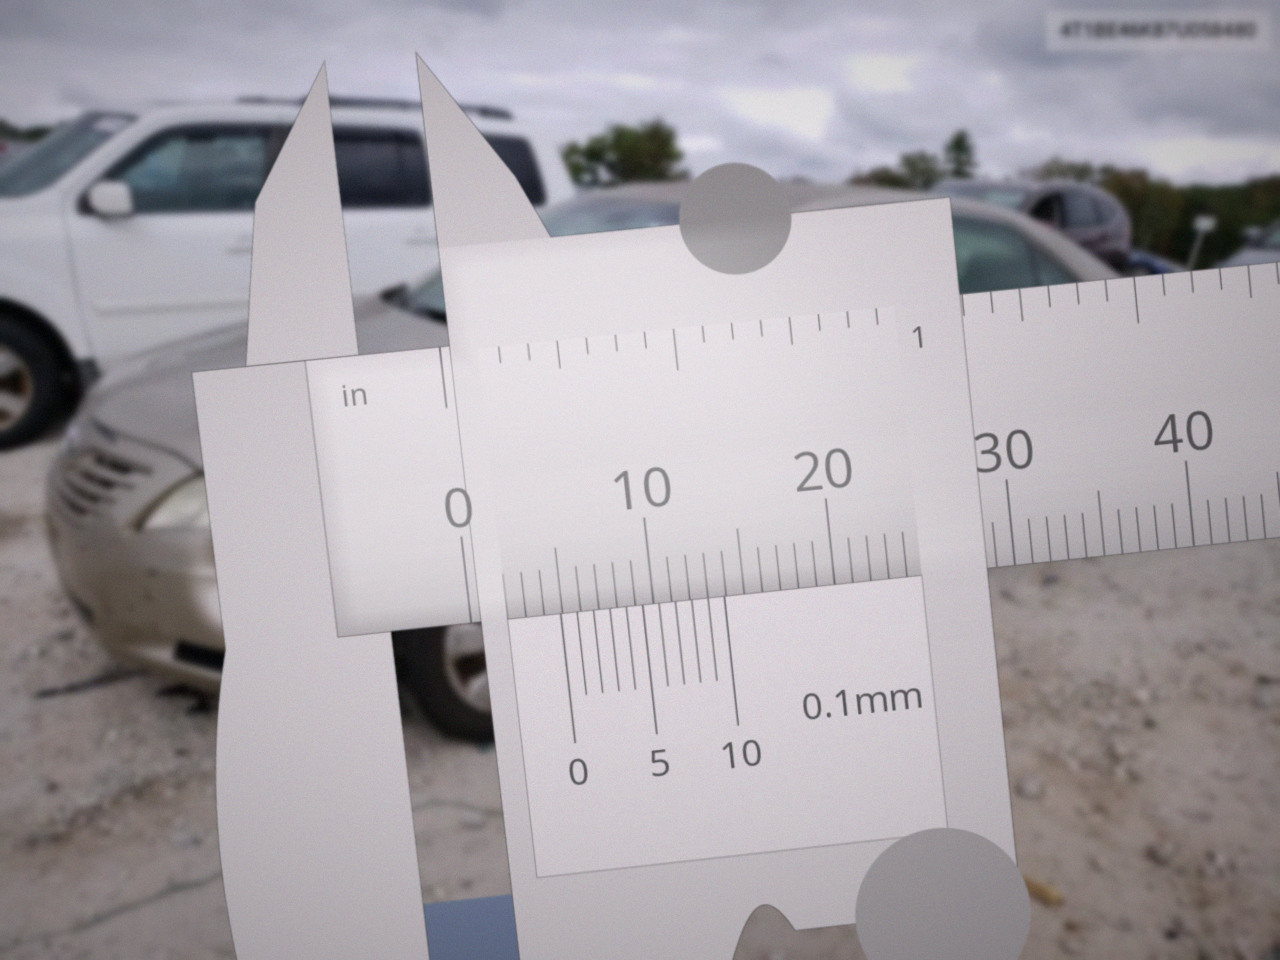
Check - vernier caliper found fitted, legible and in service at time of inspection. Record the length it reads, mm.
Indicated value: 4.9 mm
